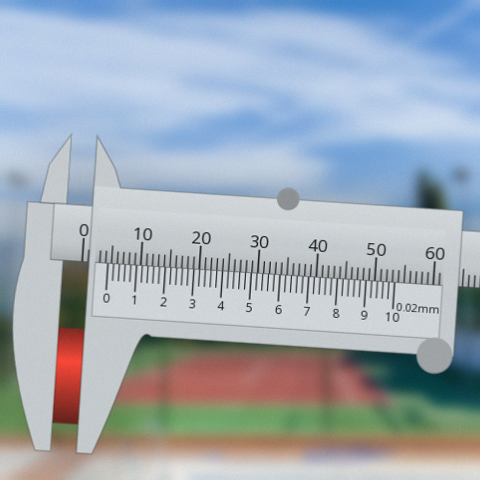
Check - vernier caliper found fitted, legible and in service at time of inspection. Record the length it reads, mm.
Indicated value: 4.4 mm
